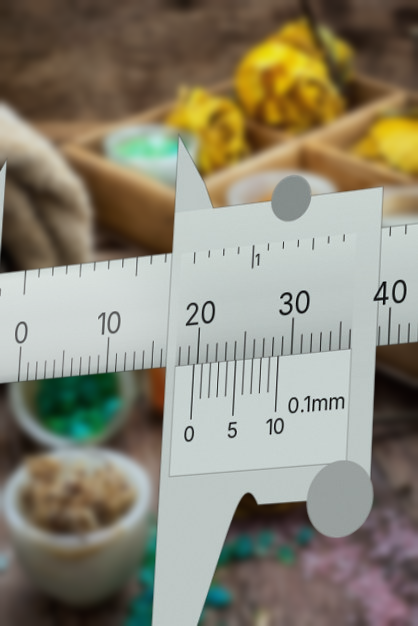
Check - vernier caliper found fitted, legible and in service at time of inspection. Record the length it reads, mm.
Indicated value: 19.6 mm
